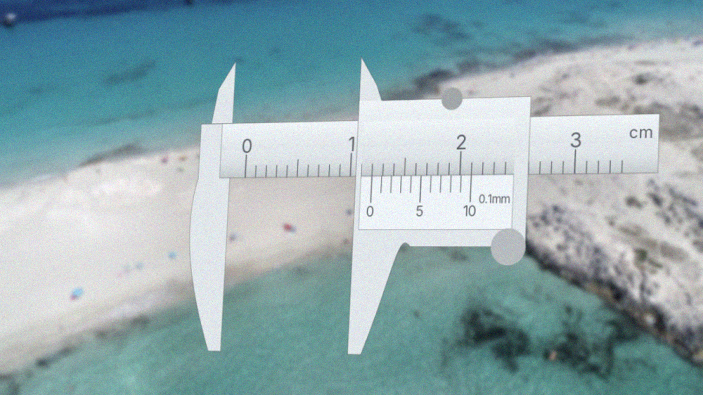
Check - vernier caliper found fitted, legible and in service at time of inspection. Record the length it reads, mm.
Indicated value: 12.0 mm
